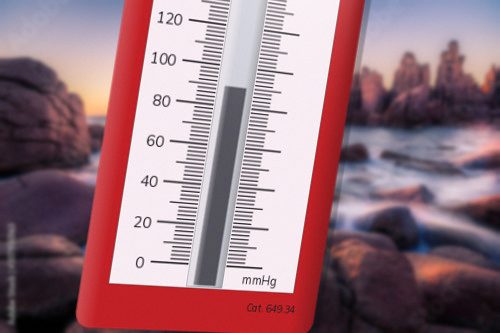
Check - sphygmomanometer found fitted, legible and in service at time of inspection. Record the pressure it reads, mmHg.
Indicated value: 90 mmHg
